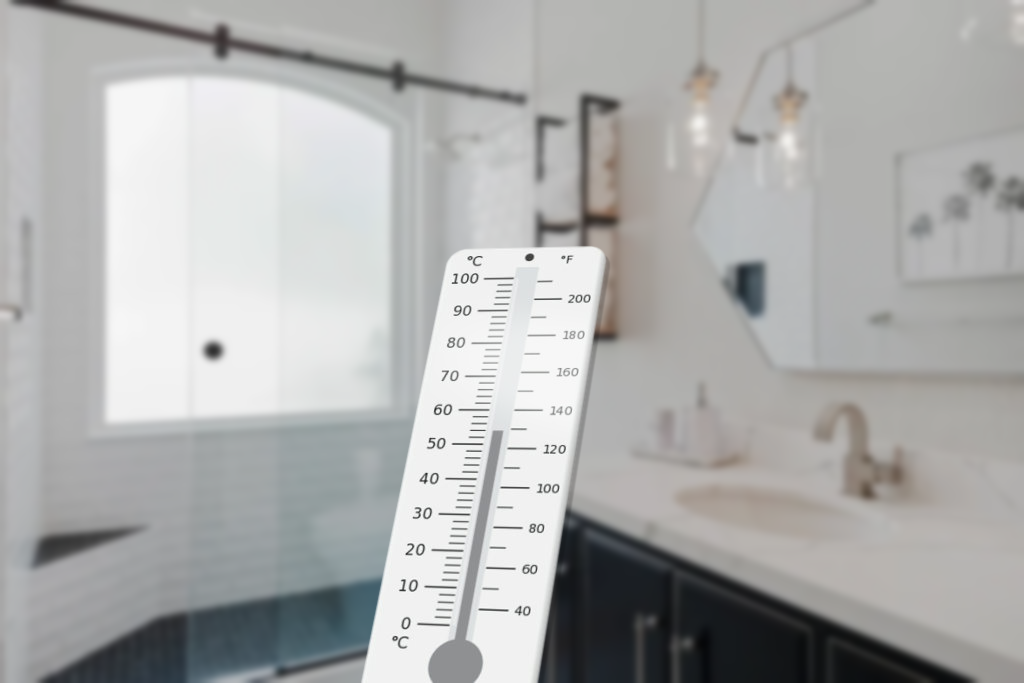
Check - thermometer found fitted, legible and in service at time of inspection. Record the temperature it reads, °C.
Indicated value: 54 °C
